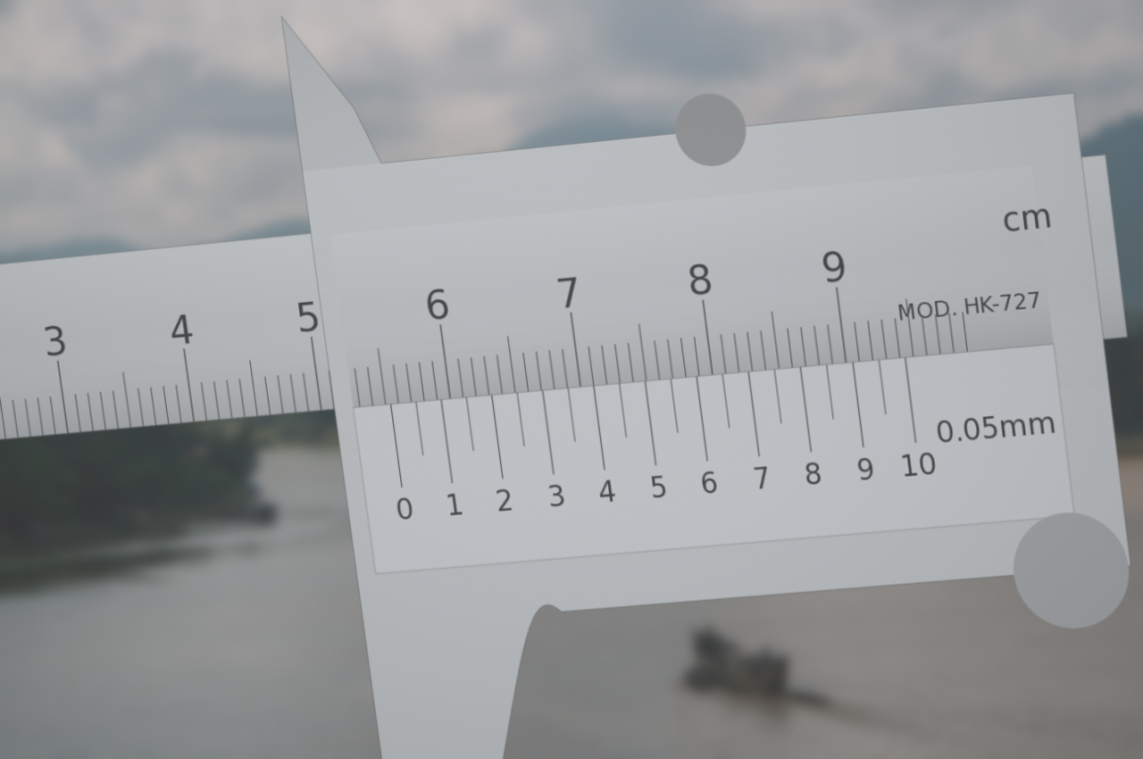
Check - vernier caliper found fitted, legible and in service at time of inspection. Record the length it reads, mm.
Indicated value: 55.4 mm
